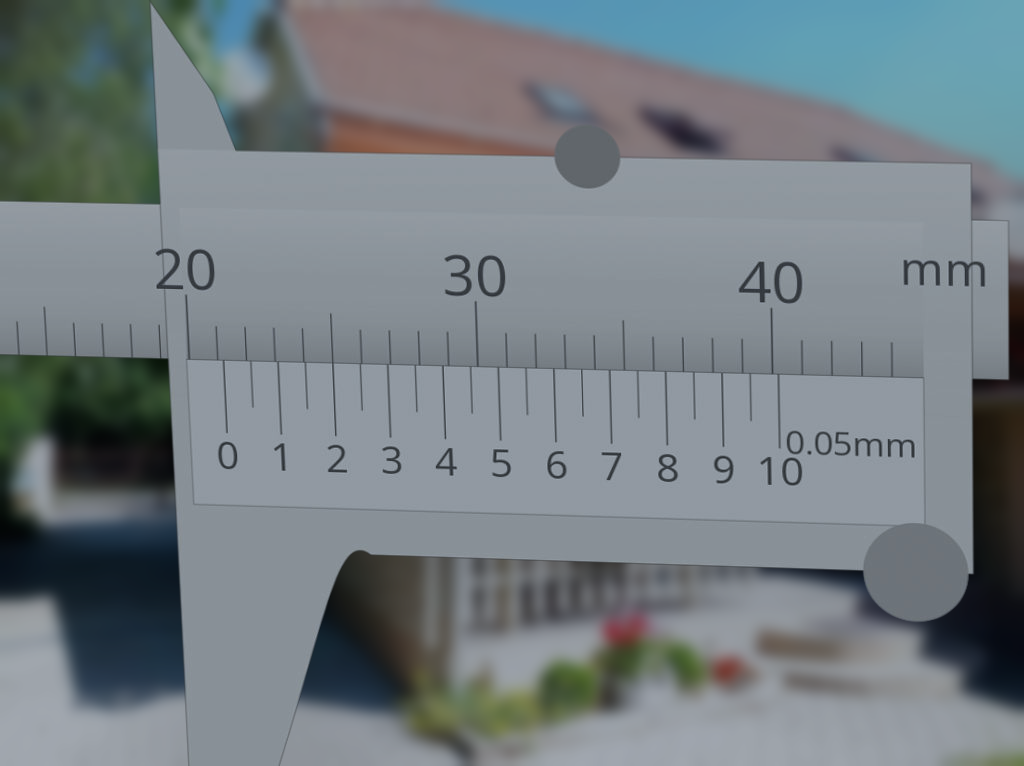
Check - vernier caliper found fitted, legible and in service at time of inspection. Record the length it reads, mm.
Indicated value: 21.20 mm
